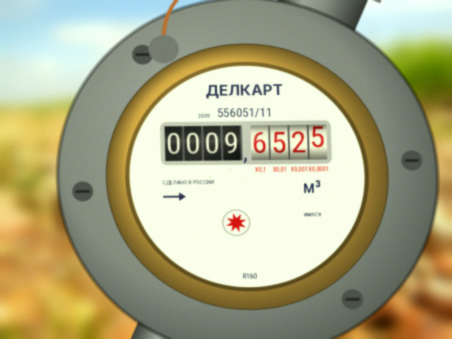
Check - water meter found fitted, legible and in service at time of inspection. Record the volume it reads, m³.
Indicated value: 9.6525 m³
